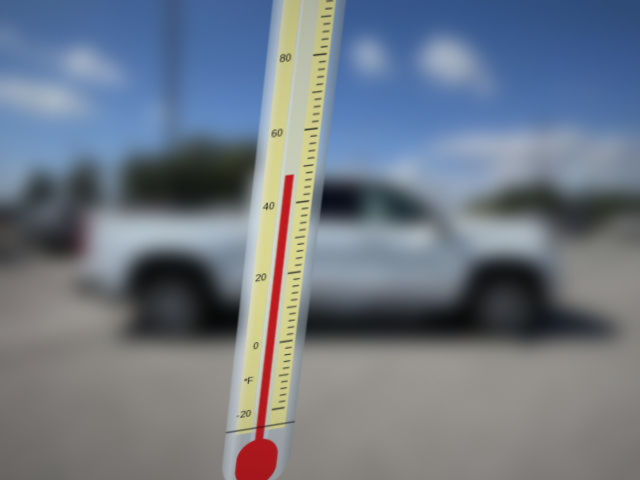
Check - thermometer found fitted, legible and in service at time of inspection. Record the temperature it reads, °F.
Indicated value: 48 °F
